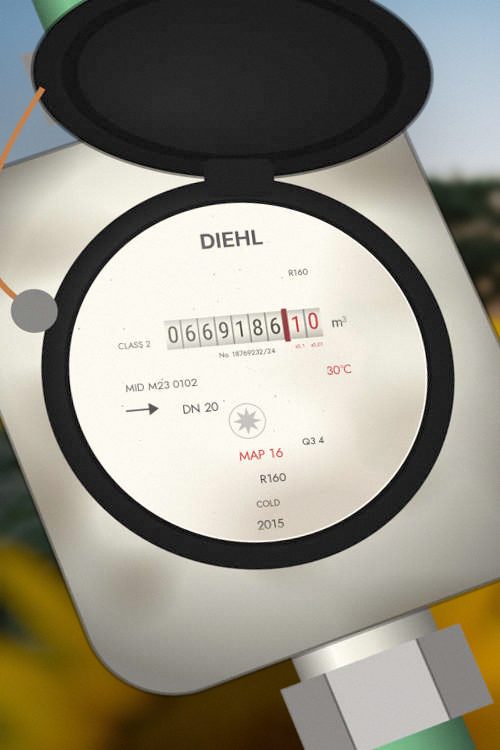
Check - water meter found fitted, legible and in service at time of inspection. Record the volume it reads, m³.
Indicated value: 669186.10 m³
